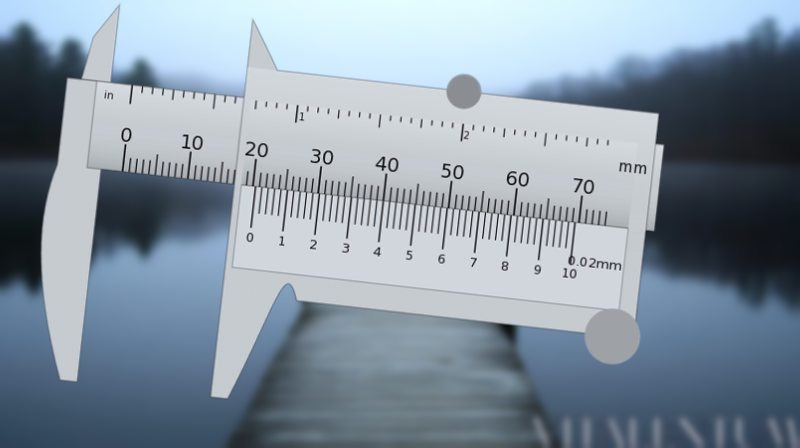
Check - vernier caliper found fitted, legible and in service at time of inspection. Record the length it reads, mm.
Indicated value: 20.4 mm
